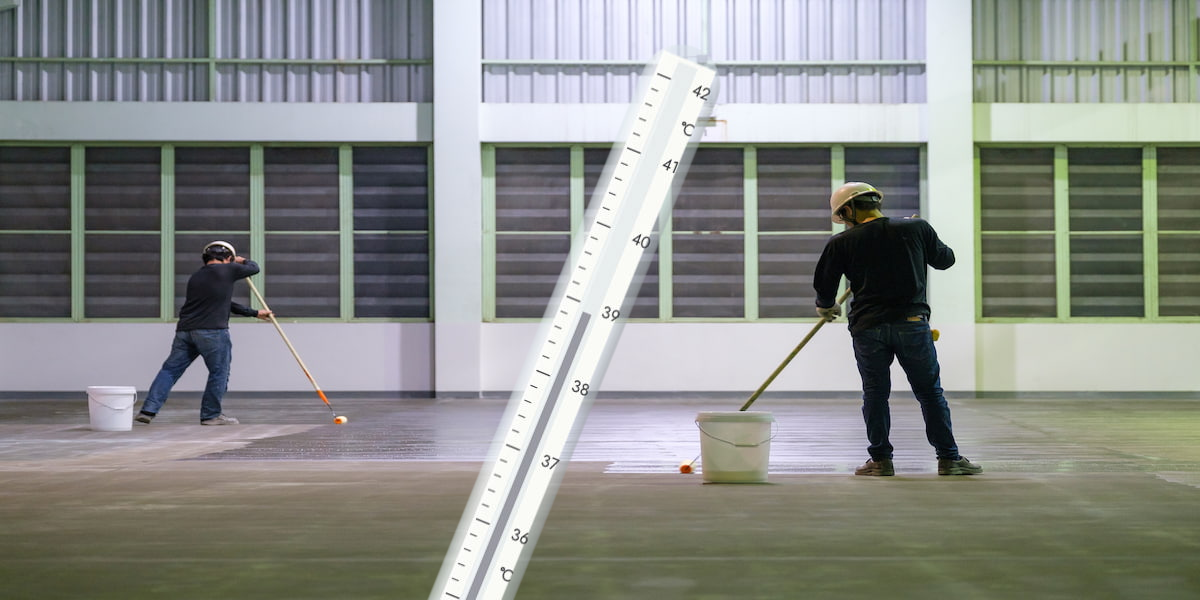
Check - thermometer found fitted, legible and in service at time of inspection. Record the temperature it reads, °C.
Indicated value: 38.9 °C
